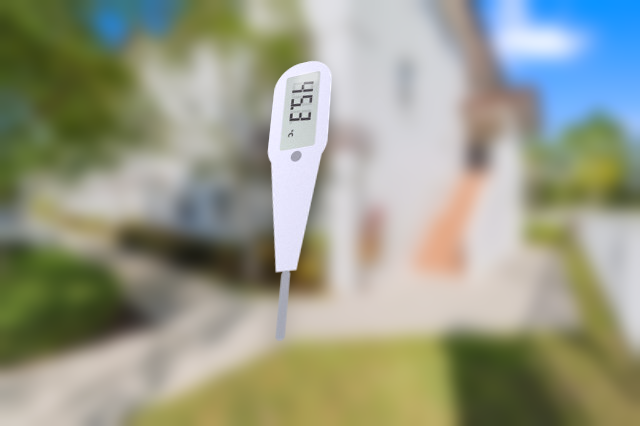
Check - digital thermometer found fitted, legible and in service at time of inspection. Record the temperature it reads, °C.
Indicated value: 45.3 °C
